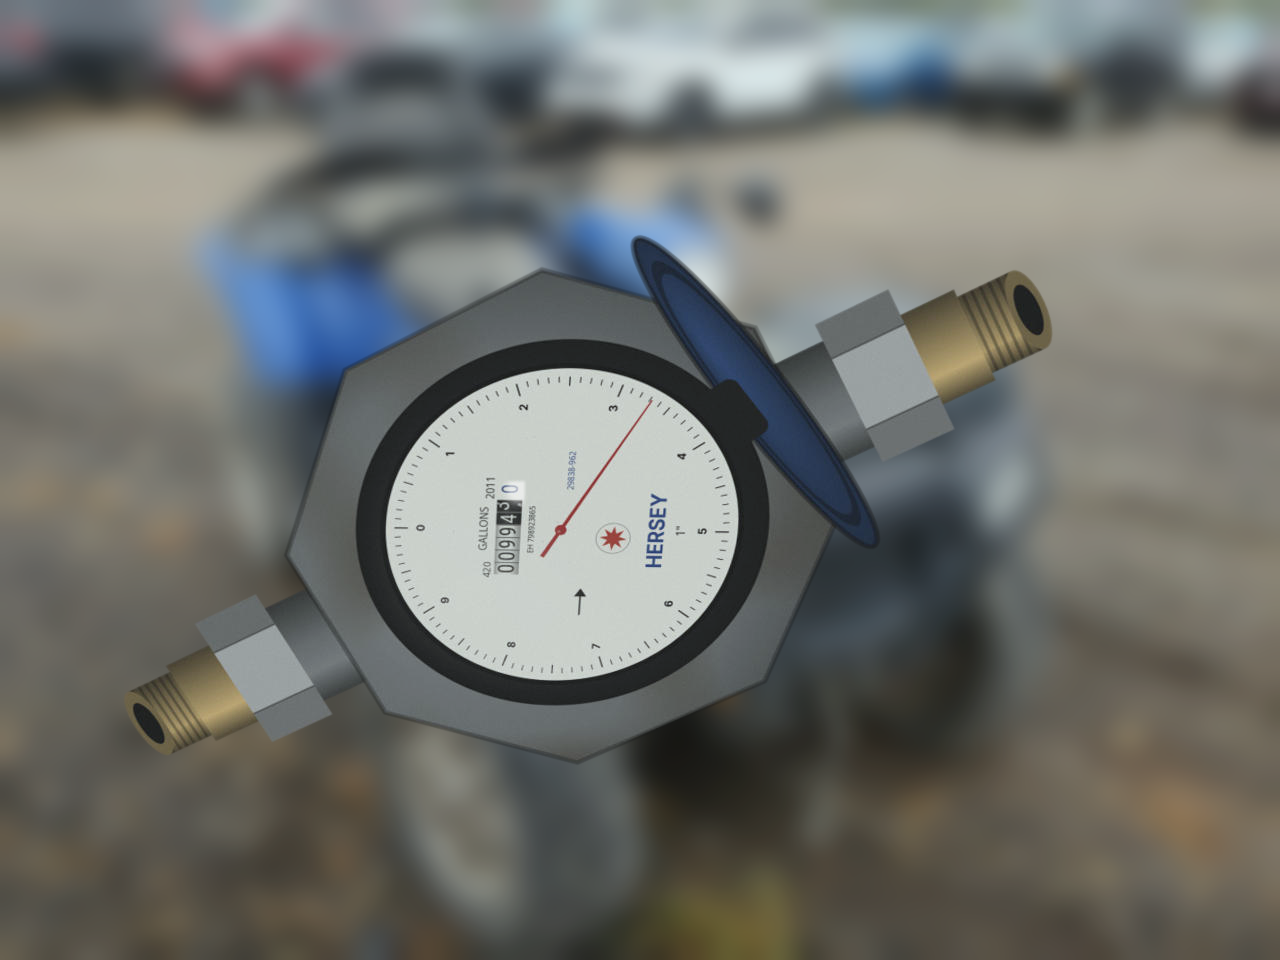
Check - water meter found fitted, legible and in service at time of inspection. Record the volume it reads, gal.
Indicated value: 99433.3 gal
